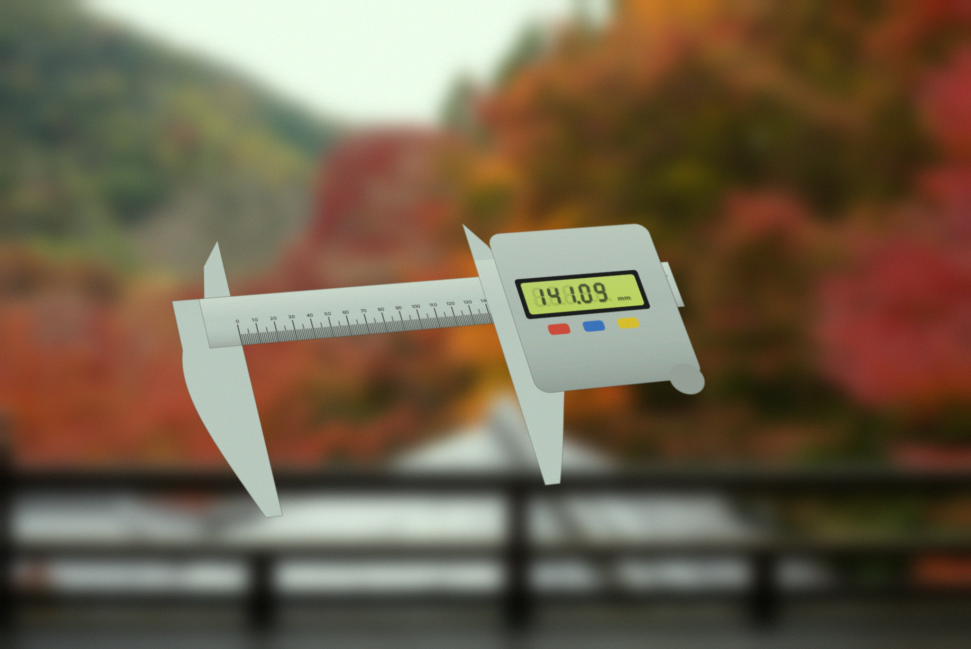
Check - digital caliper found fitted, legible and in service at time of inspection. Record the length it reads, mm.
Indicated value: 141.09 mm
